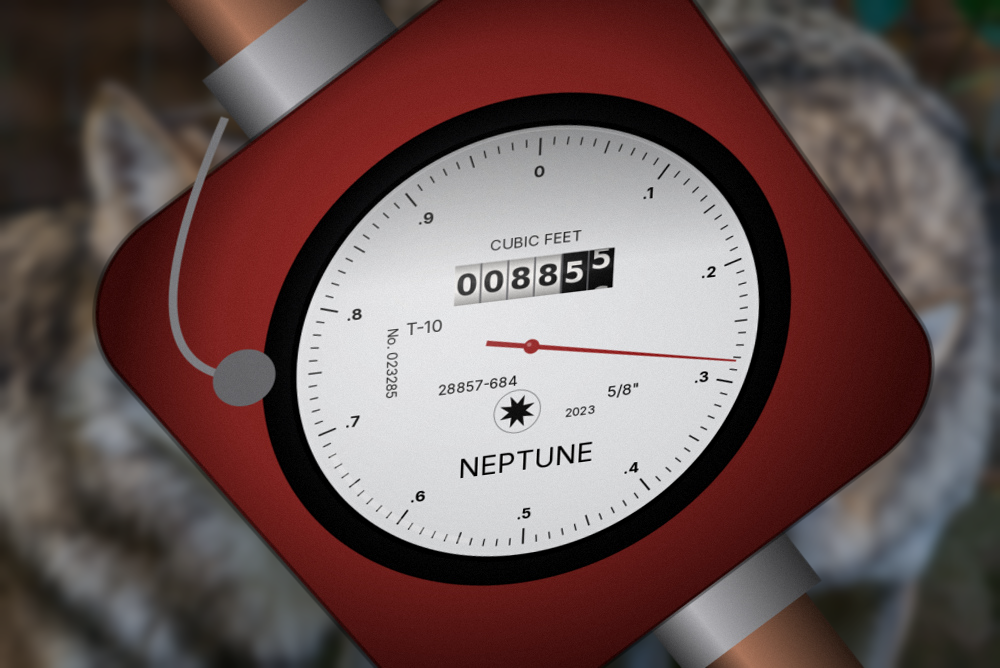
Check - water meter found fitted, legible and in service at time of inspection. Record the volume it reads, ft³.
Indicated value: 8855.28 ft³
